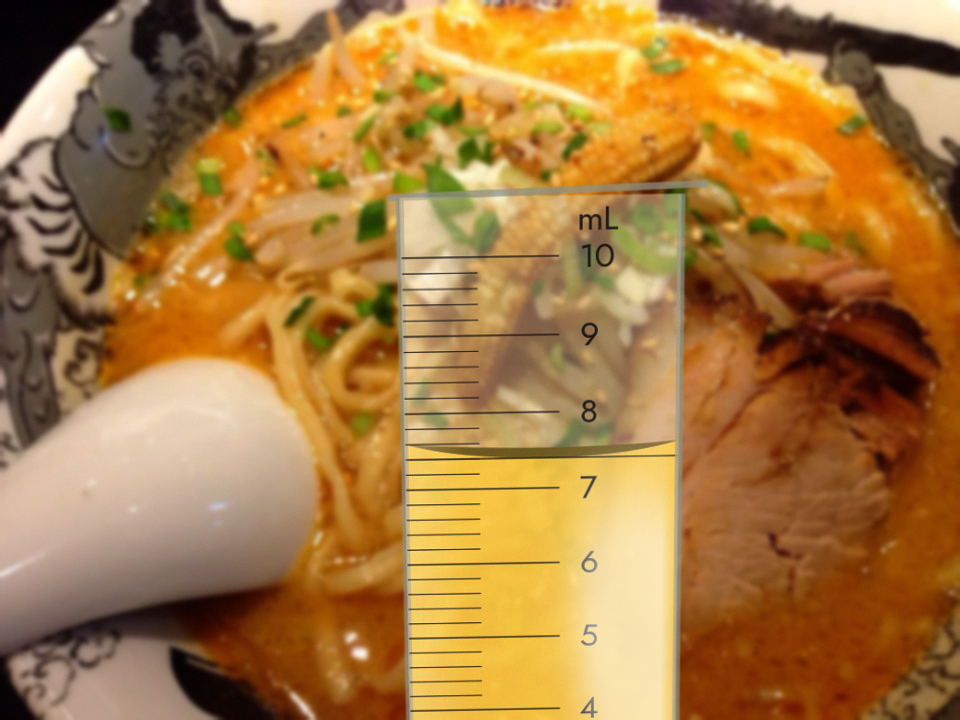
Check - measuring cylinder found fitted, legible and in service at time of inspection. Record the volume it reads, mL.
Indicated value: 7.4 mL
